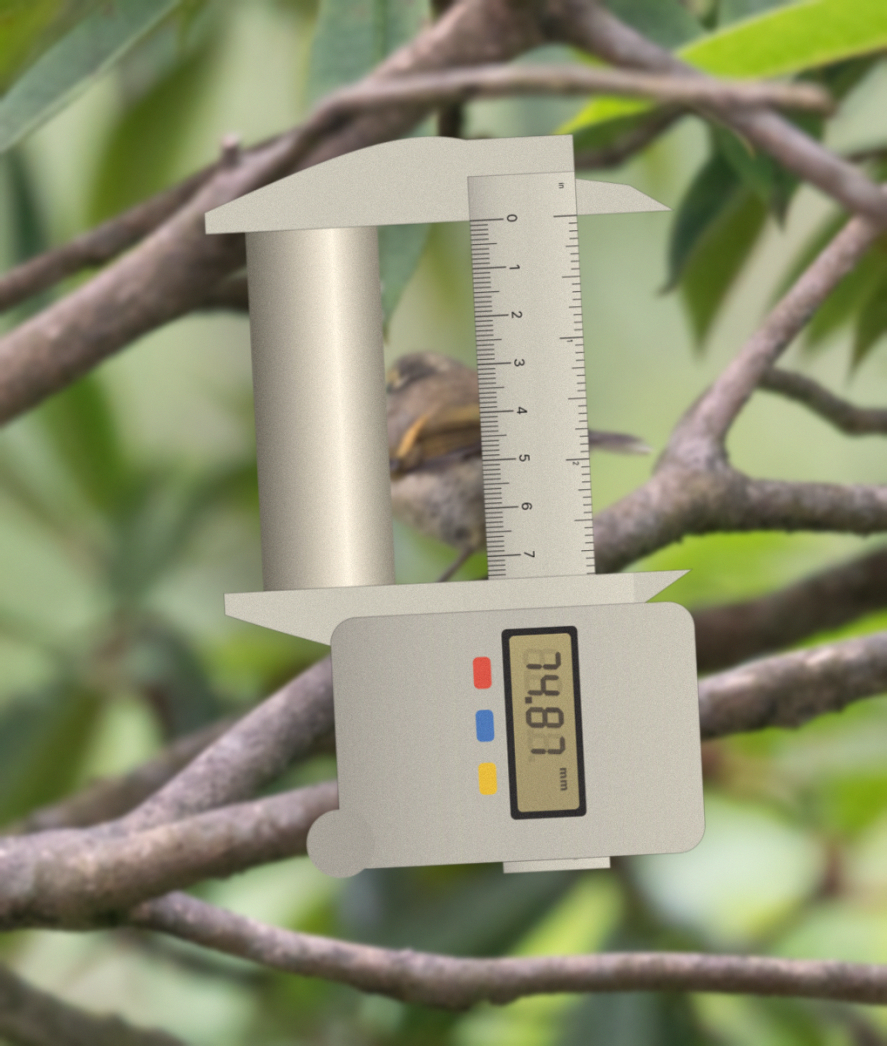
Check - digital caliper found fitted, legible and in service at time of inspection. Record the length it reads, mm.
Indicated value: 74.87 mm
